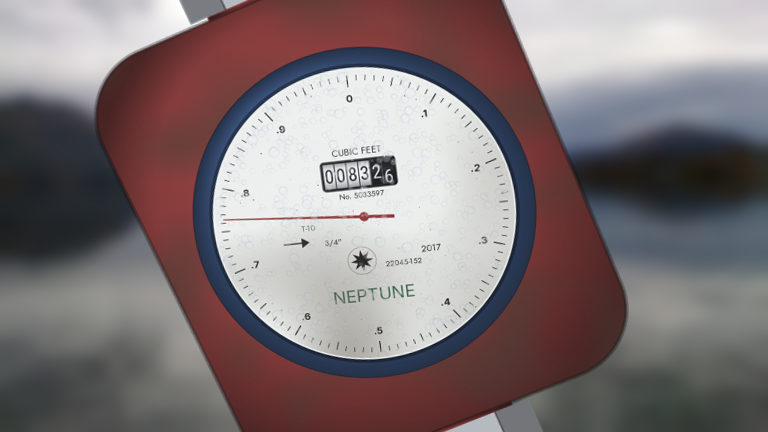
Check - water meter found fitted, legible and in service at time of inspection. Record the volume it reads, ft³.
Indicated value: 8325.76 ft³
